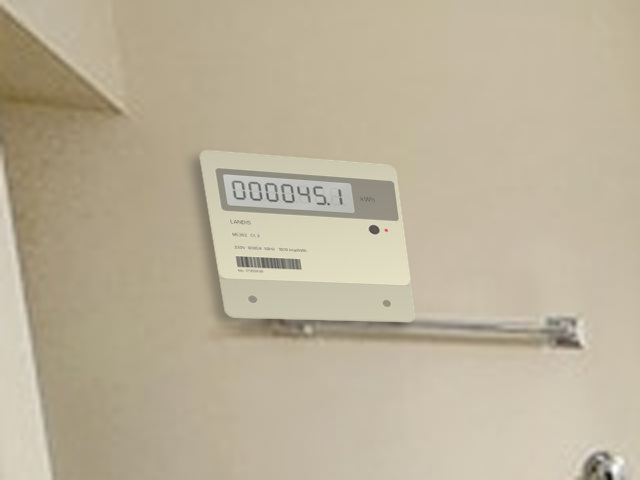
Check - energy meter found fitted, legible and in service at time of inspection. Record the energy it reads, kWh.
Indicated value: 45.1 kWh
